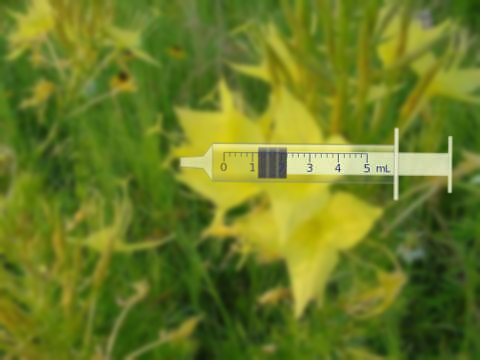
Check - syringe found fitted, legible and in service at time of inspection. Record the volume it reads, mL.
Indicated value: 1.2 mL
